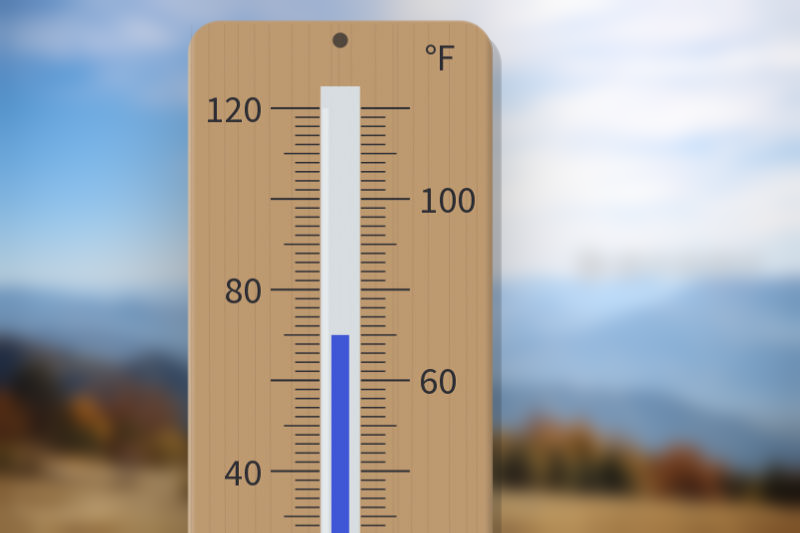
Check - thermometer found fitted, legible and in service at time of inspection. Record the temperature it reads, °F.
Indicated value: 70 °F
